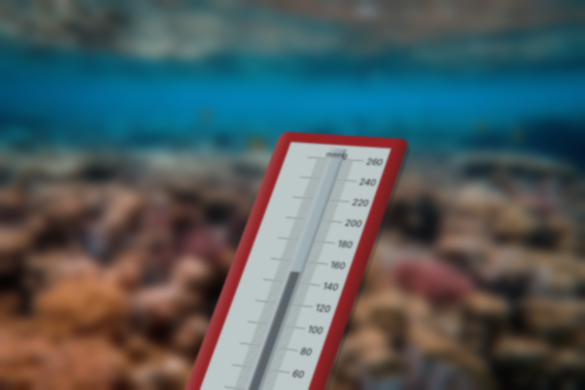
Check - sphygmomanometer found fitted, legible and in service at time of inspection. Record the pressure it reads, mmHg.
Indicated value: 150 mmHg
